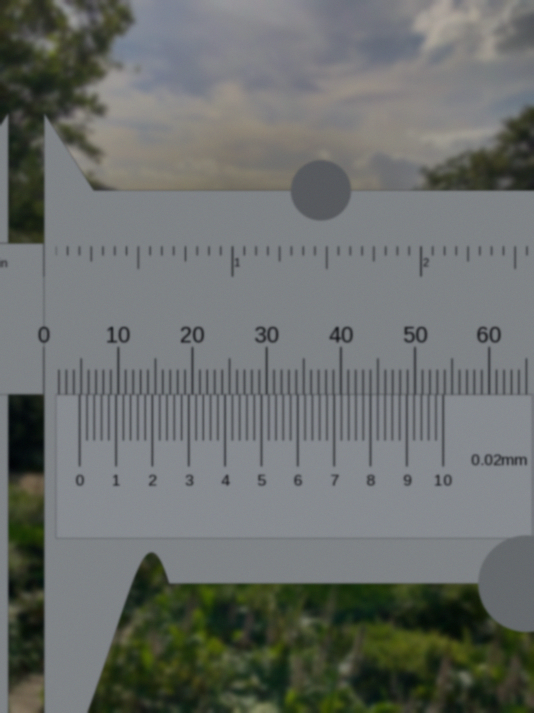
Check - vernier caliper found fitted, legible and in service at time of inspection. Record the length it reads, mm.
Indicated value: 4.8 mm
